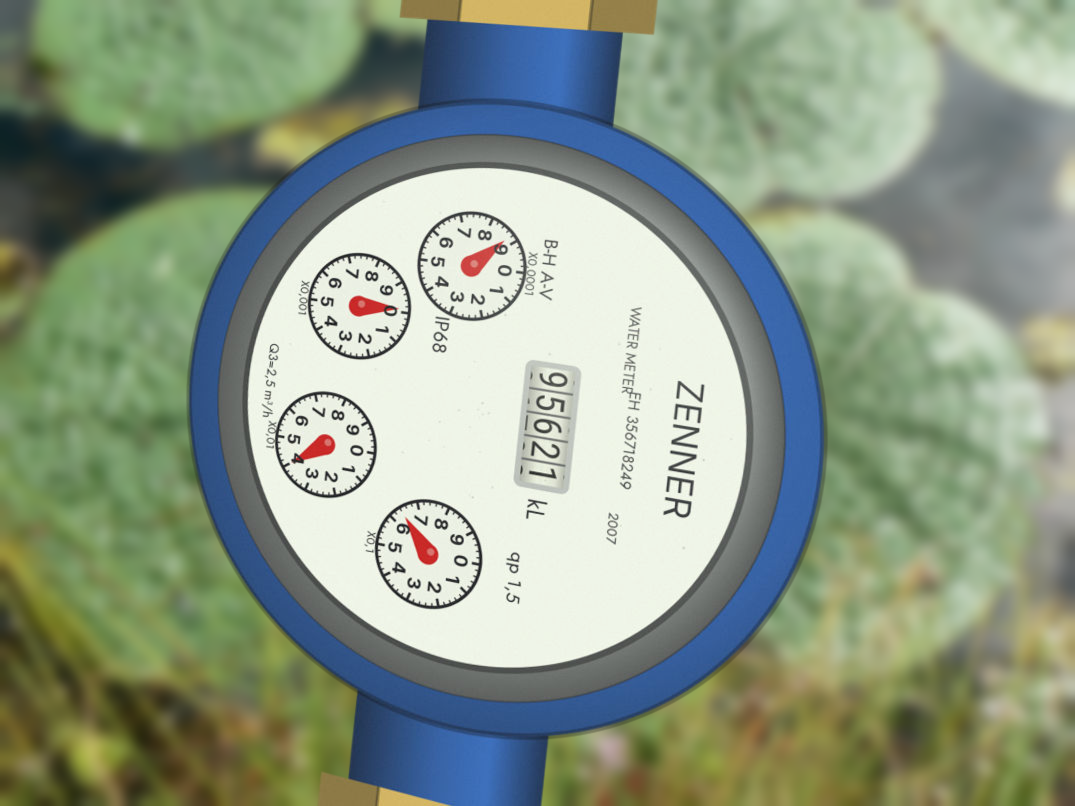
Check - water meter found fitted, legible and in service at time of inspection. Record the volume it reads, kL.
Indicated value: 95621.6398 kL
